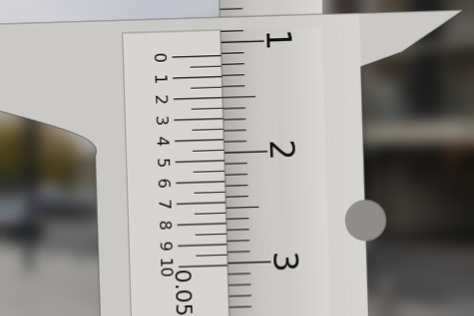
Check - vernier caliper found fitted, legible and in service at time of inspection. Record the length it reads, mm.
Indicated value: 11.2 mm
